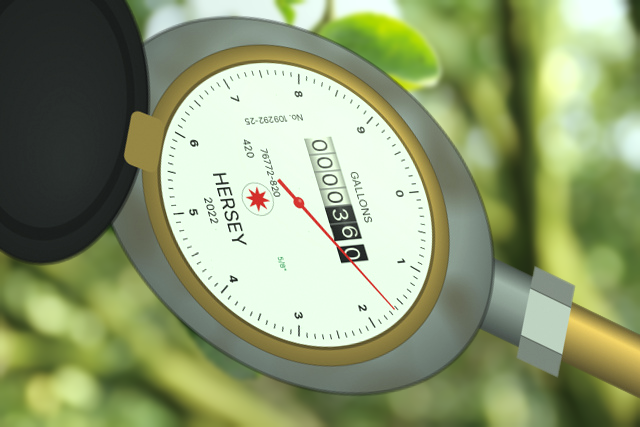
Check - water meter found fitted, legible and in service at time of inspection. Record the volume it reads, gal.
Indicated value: 361.6 gal
